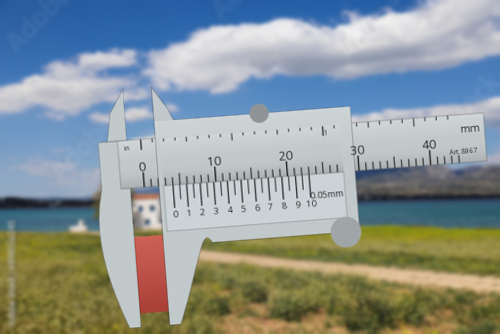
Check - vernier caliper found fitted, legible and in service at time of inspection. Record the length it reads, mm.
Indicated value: 4.0 mm
